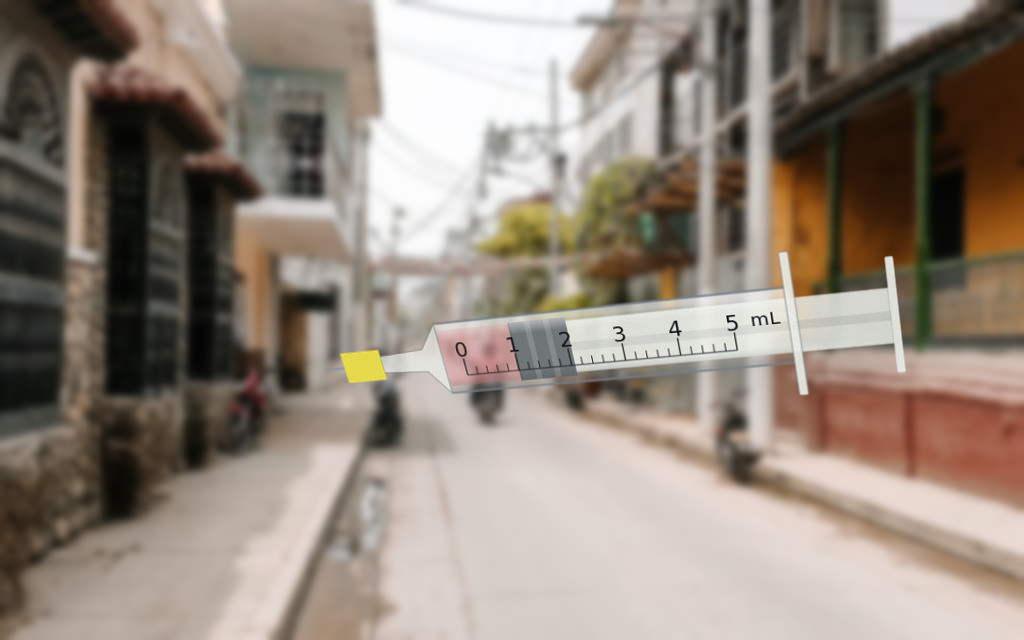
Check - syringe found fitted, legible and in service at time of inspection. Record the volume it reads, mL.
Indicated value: 1 mL
